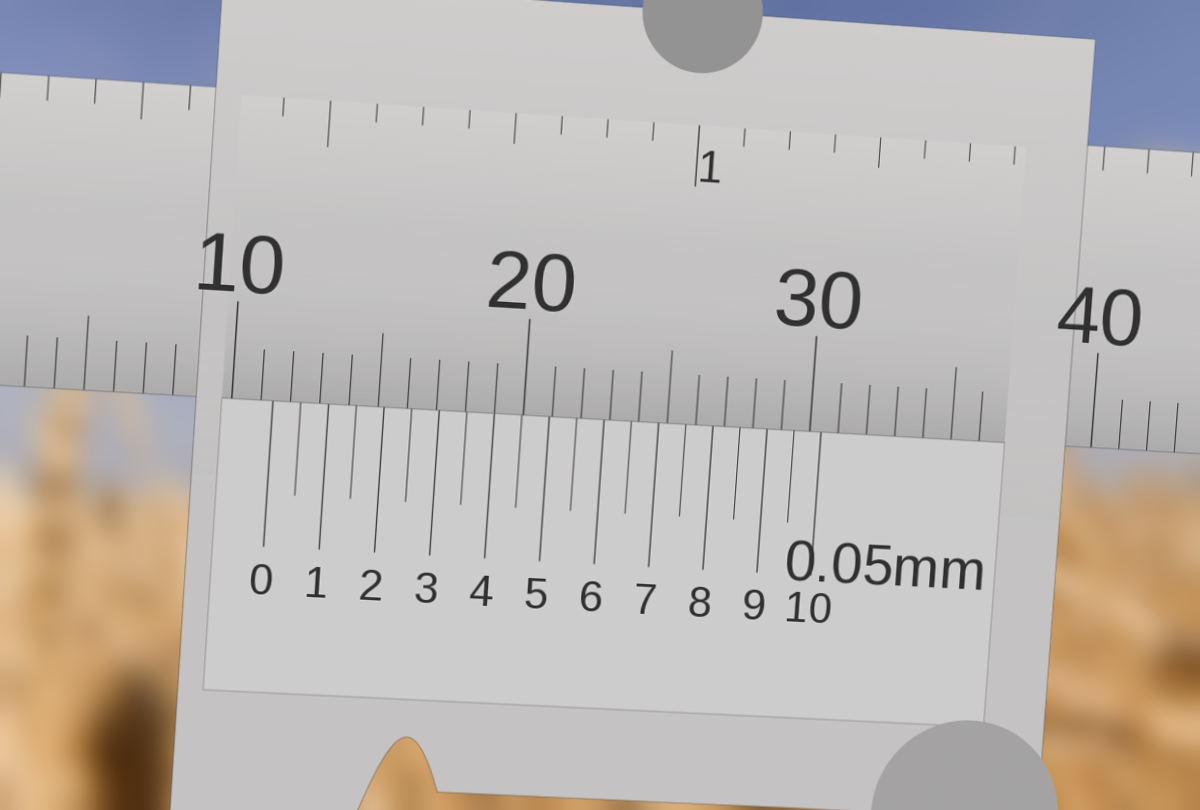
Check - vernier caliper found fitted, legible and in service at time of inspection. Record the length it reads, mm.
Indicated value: 11.40 mm
